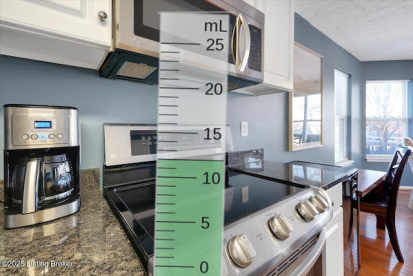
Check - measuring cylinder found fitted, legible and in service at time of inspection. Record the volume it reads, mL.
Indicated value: 12 mL
